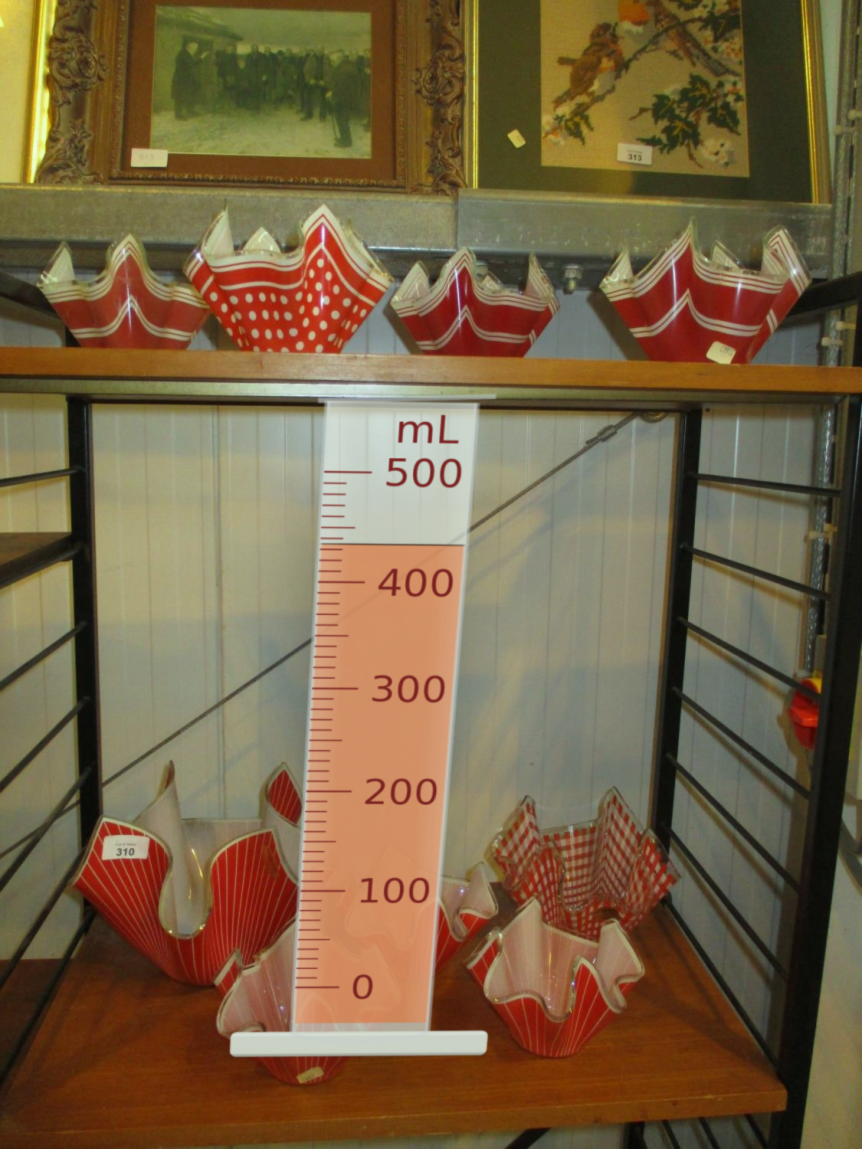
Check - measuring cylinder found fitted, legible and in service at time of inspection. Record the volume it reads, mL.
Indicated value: 435 mL
